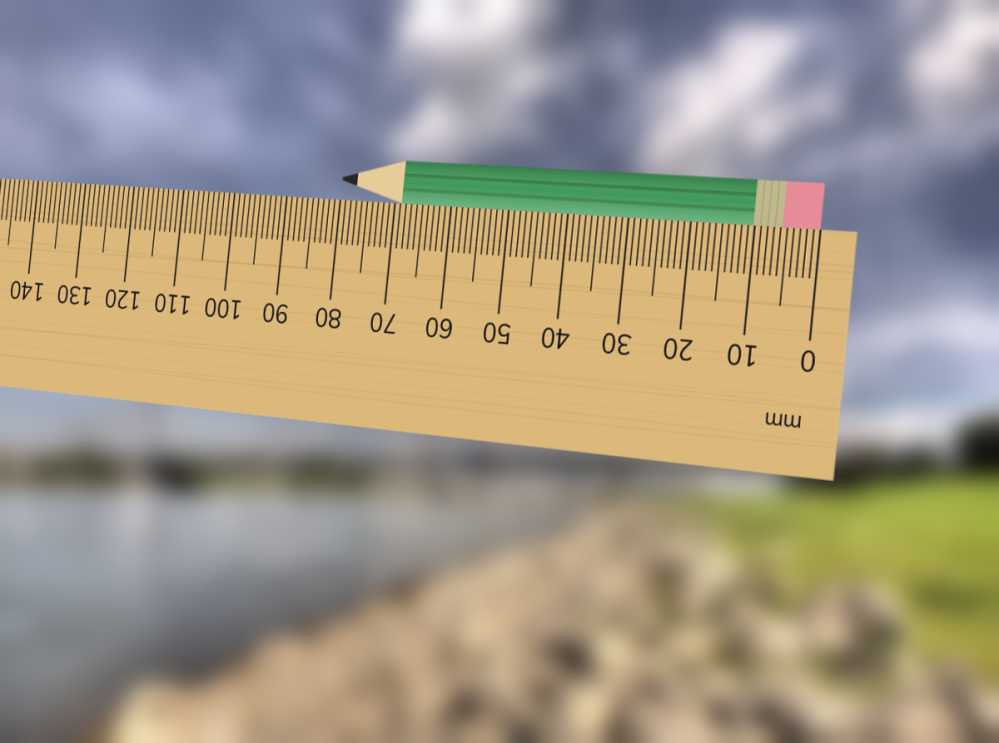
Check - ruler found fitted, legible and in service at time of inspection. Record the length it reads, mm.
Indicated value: 80 mm
